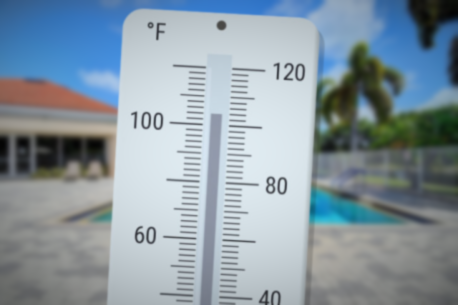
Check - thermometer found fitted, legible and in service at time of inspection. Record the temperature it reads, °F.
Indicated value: 104 °F
